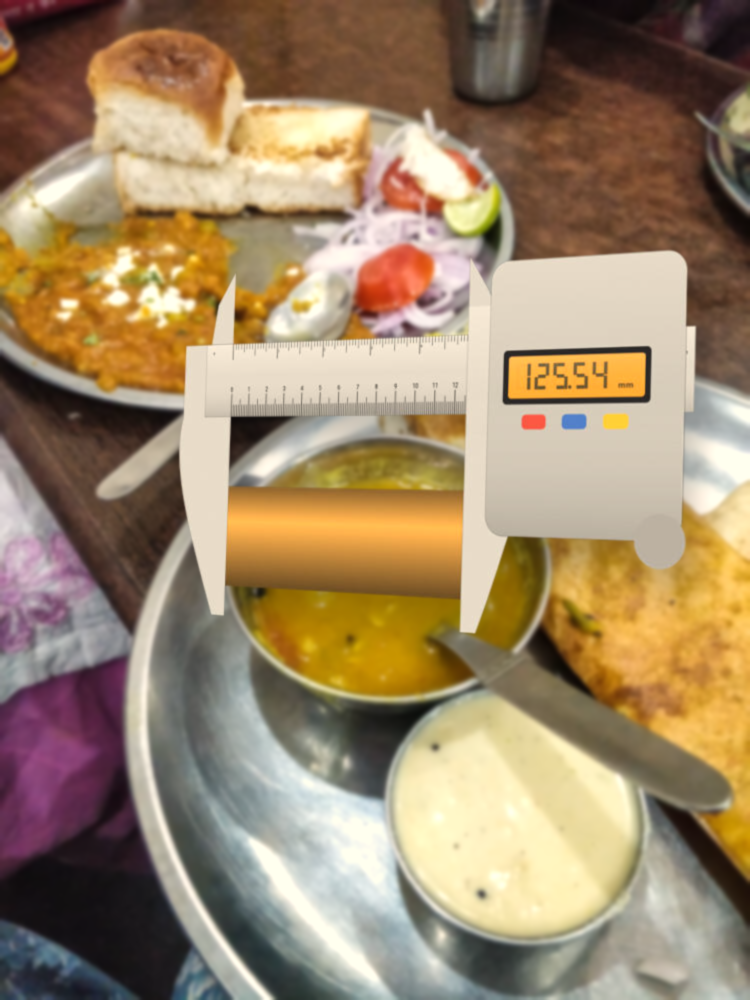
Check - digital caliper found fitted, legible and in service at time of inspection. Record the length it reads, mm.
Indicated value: 125.54 mm
